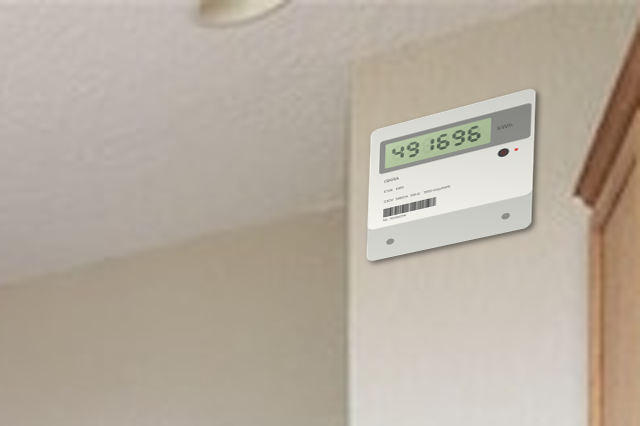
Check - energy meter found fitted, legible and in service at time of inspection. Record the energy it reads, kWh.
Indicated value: 491696 kWh
